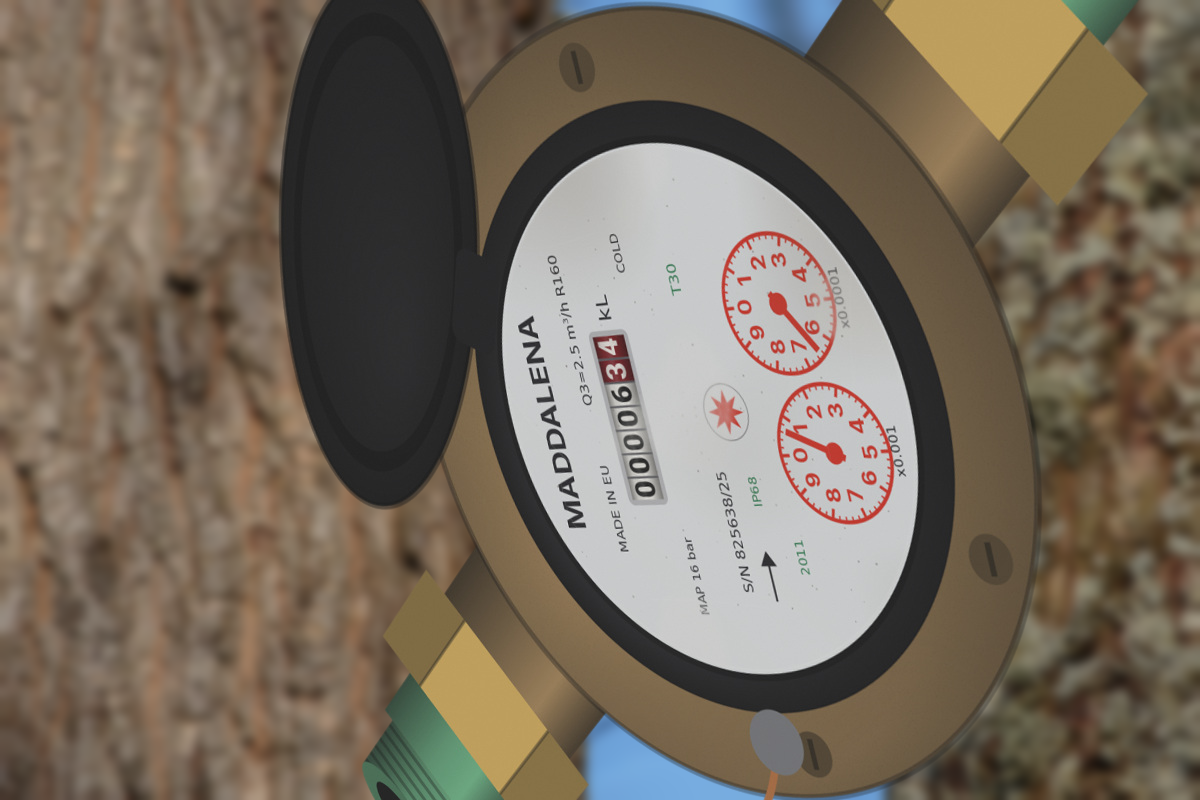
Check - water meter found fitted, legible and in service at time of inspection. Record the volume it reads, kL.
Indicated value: 6.3406 kL
